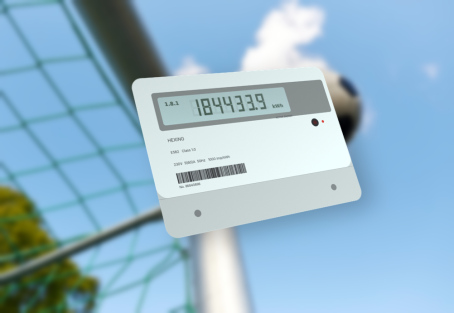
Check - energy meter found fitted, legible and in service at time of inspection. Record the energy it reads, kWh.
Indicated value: 184433.9 kWh
